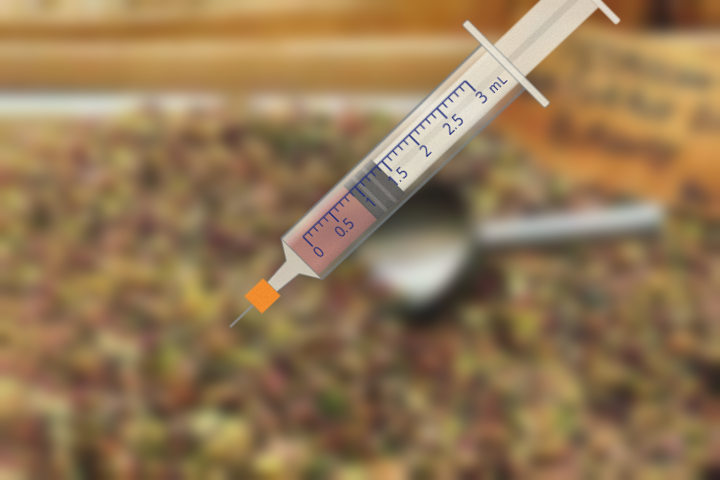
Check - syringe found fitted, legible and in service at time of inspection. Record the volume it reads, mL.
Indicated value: 0.9 mL
